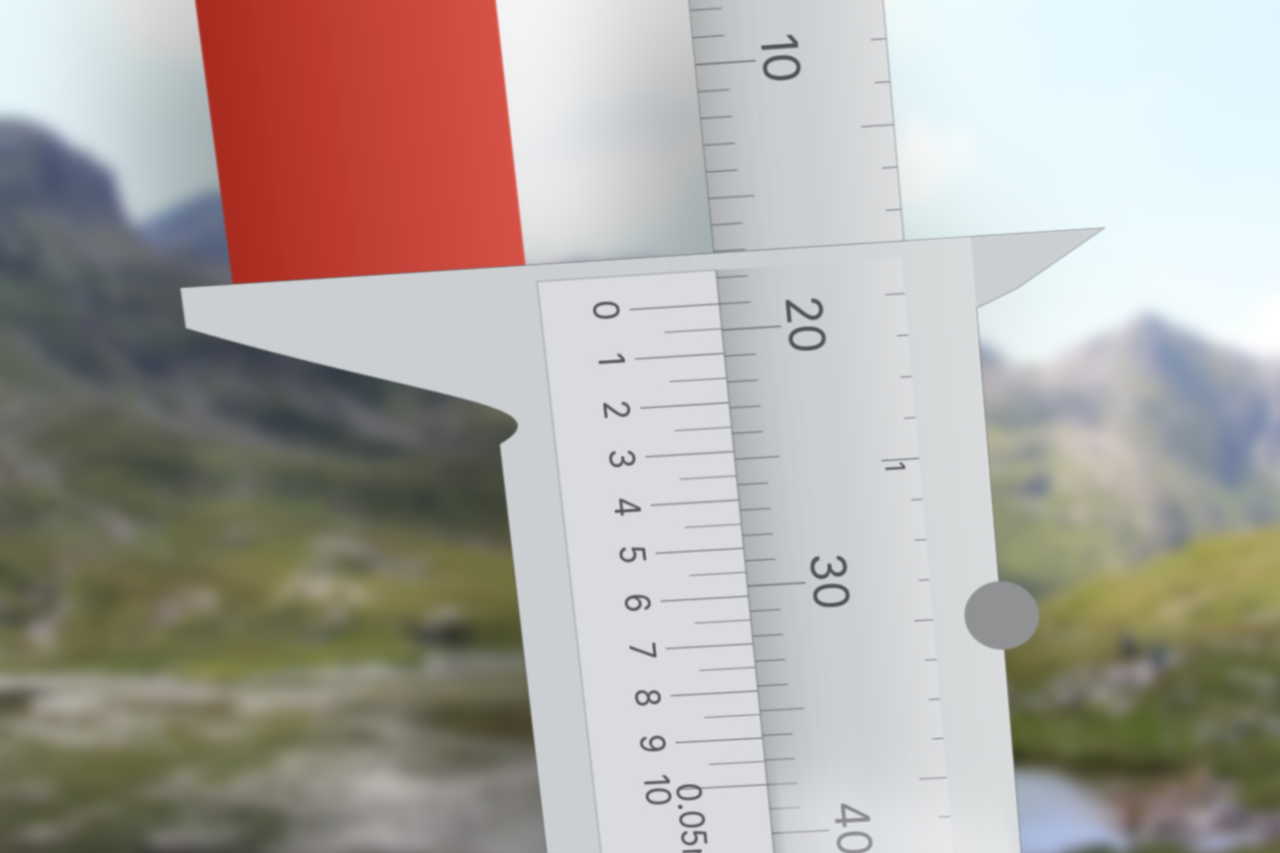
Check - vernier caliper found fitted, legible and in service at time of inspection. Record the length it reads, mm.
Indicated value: 19.0 mm
